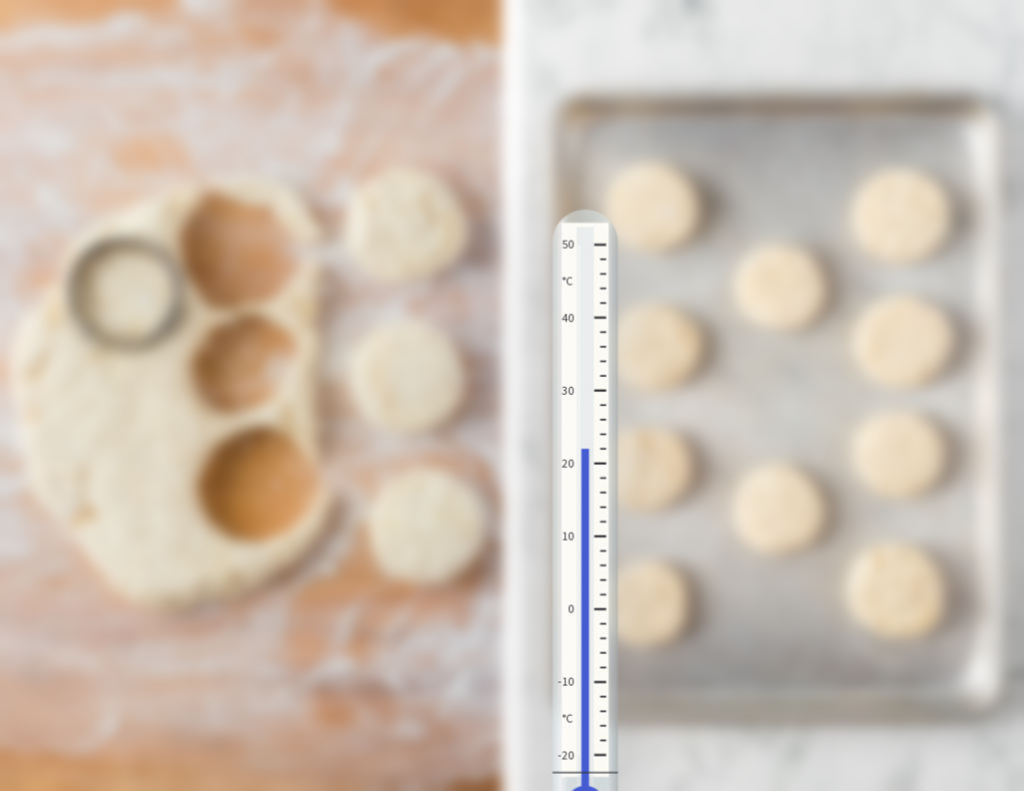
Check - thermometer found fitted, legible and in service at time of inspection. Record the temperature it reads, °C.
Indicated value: 22 °C
